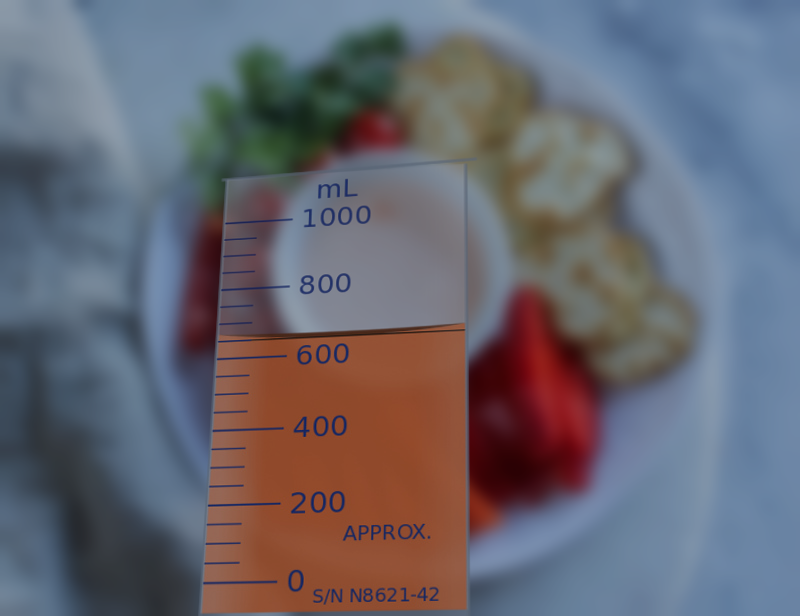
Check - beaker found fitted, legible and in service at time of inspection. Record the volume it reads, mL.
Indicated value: 650 mL
